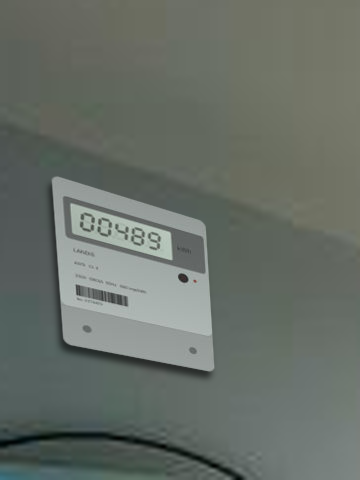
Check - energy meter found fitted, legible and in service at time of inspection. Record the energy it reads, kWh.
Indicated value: 489 kWh
